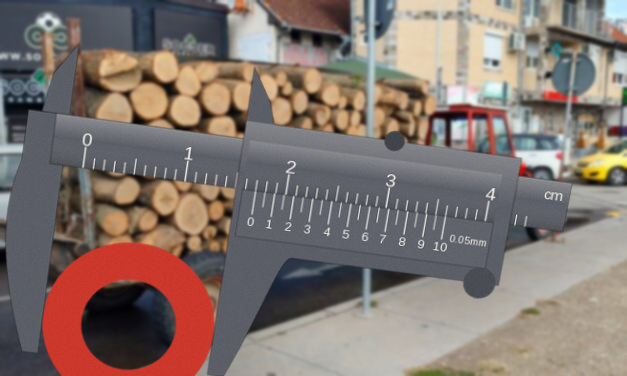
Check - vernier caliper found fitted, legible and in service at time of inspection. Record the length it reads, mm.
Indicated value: 17.0 mm
